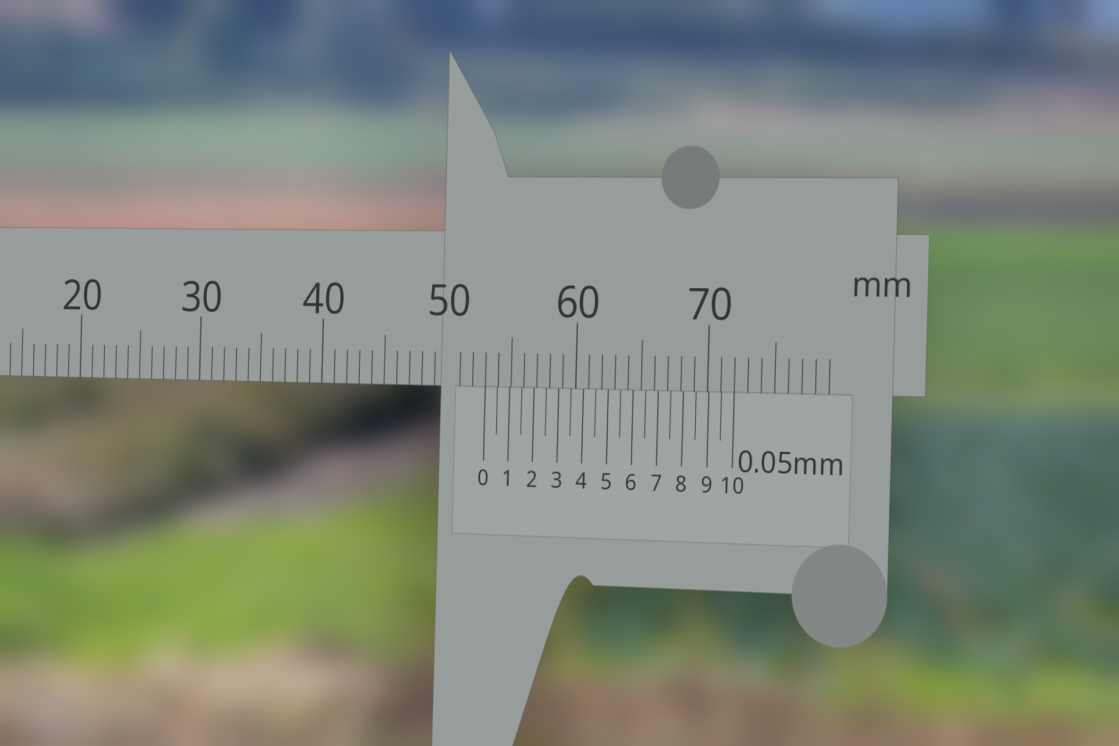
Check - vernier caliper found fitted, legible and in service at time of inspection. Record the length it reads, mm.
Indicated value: 53.0 mm
